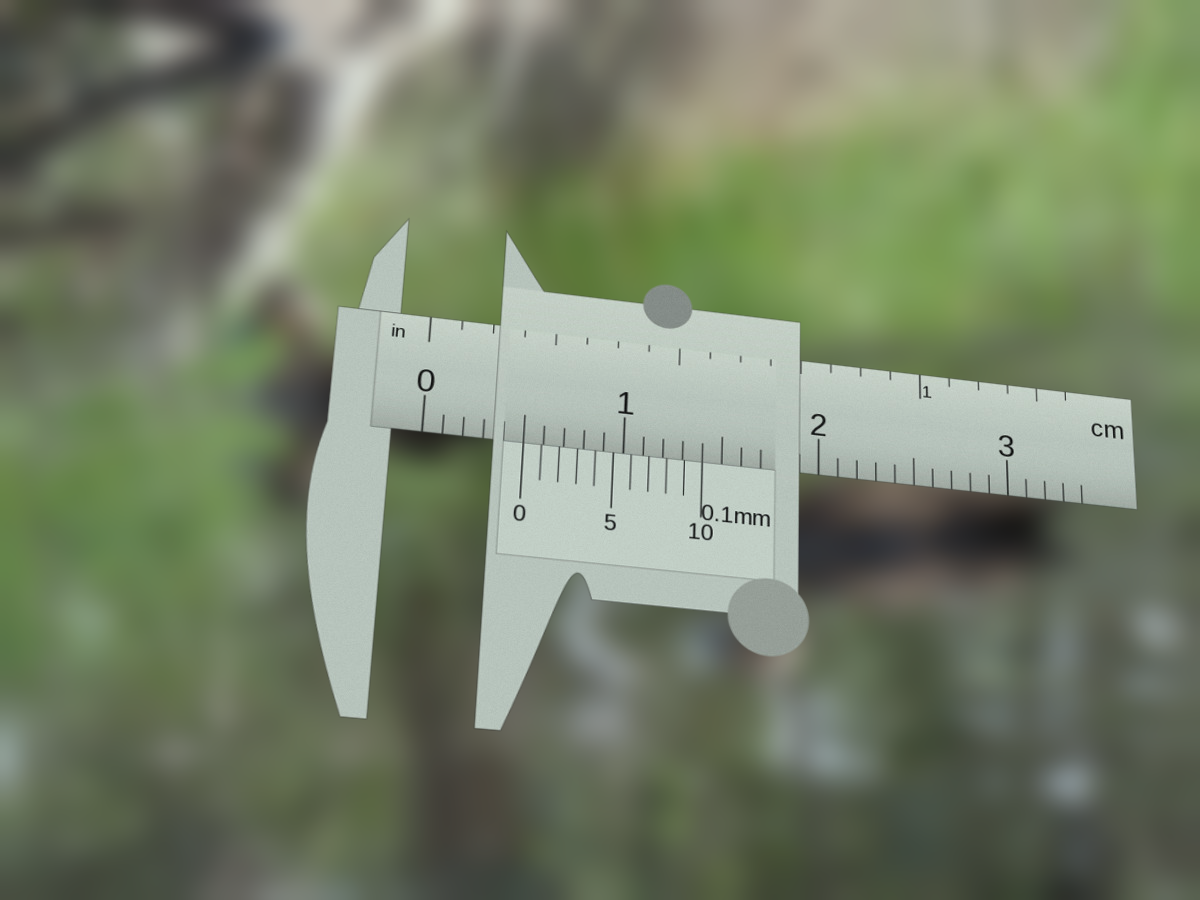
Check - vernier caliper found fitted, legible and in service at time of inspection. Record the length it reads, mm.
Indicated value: 5.0 mm
